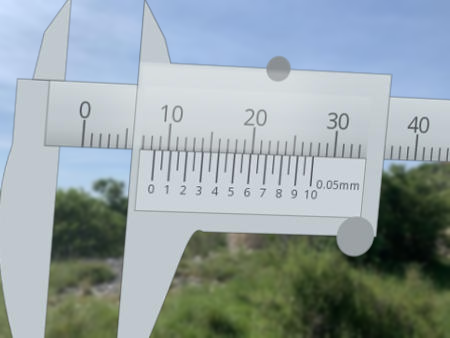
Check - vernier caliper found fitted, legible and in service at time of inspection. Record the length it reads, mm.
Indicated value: 8.4 mm
